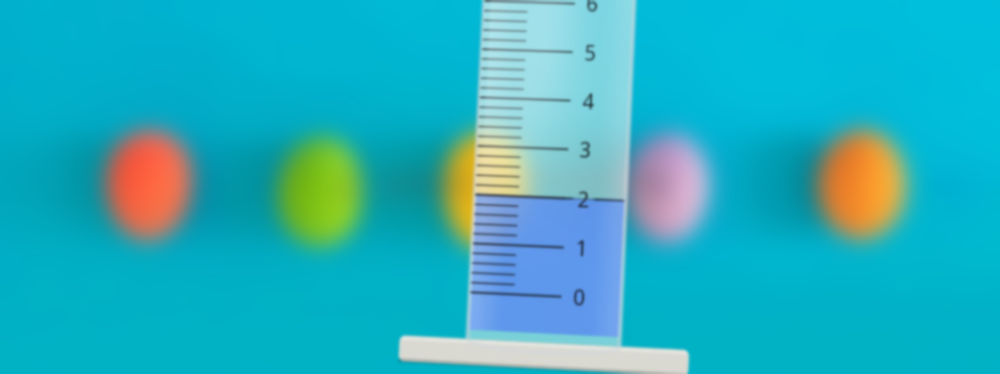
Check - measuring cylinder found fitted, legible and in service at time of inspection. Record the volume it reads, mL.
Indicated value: 2 mL
